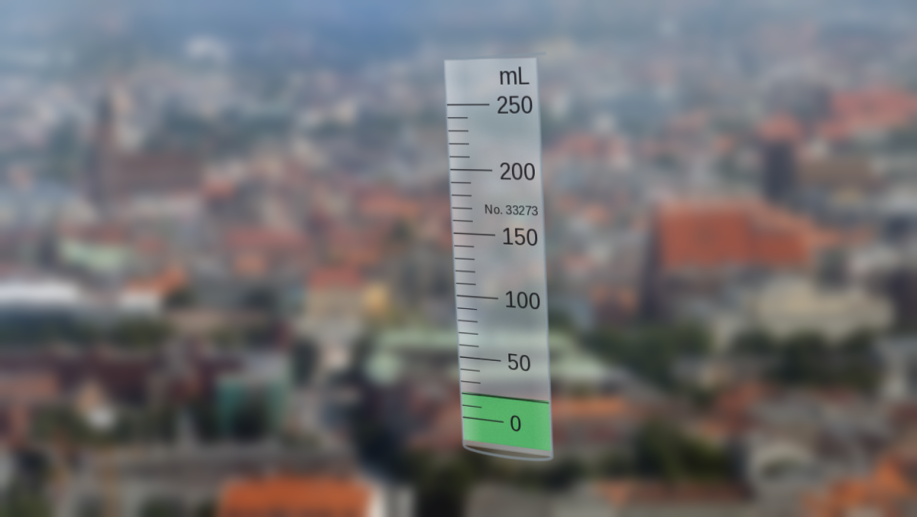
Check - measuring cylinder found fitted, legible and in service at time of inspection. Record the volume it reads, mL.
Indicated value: 20 mL
